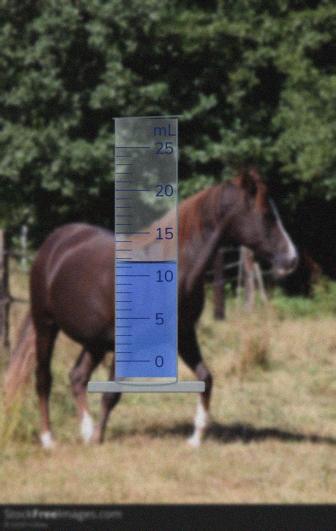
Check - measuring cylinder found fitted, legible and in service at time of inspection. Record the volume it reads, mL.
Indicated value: 11.5 mL
